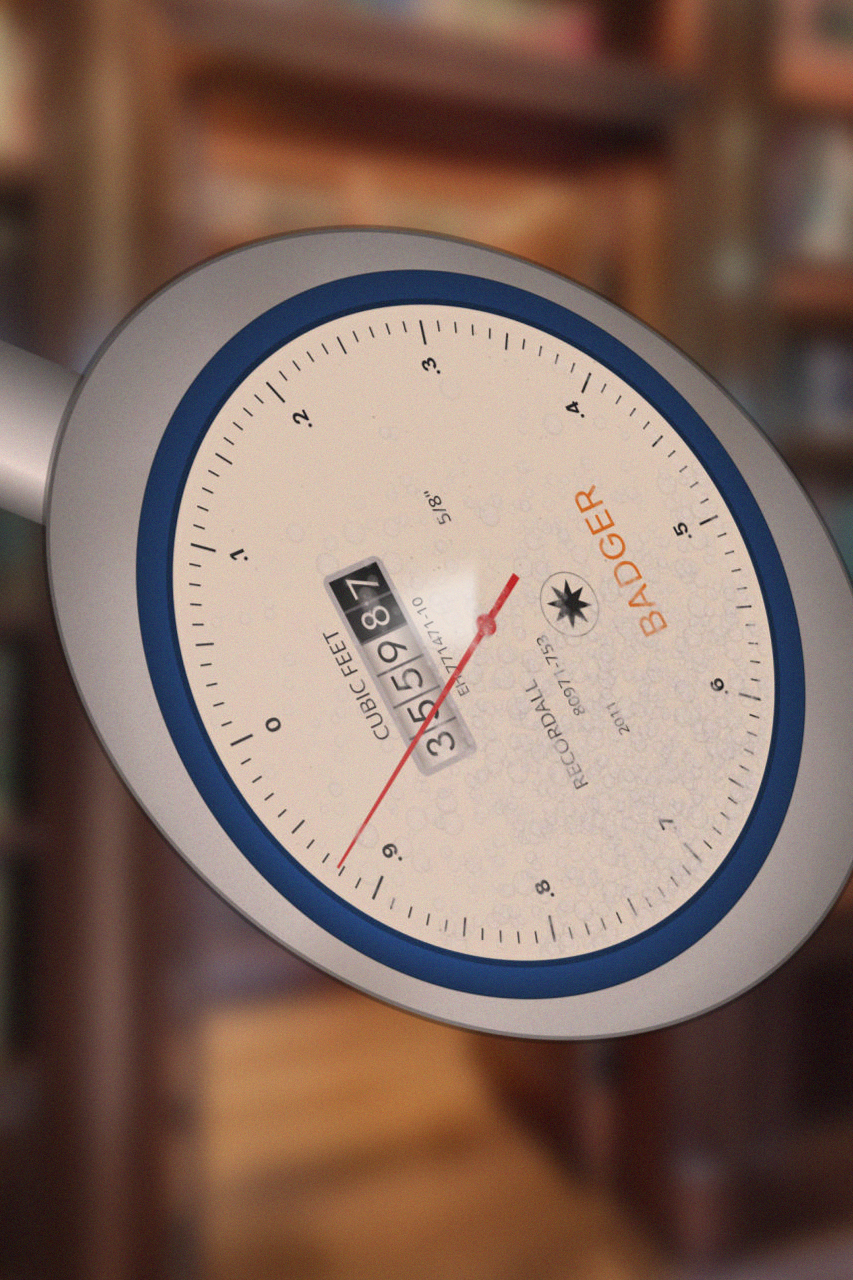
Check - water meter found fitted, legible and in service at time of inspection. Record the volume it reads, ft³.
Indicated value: 355986.92 ft³
